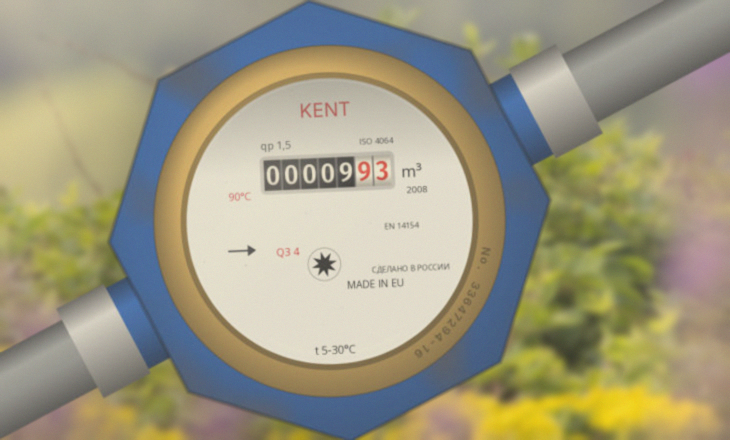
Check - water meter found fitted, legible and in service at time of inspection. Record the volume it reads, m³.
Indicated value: 9.93 m³
